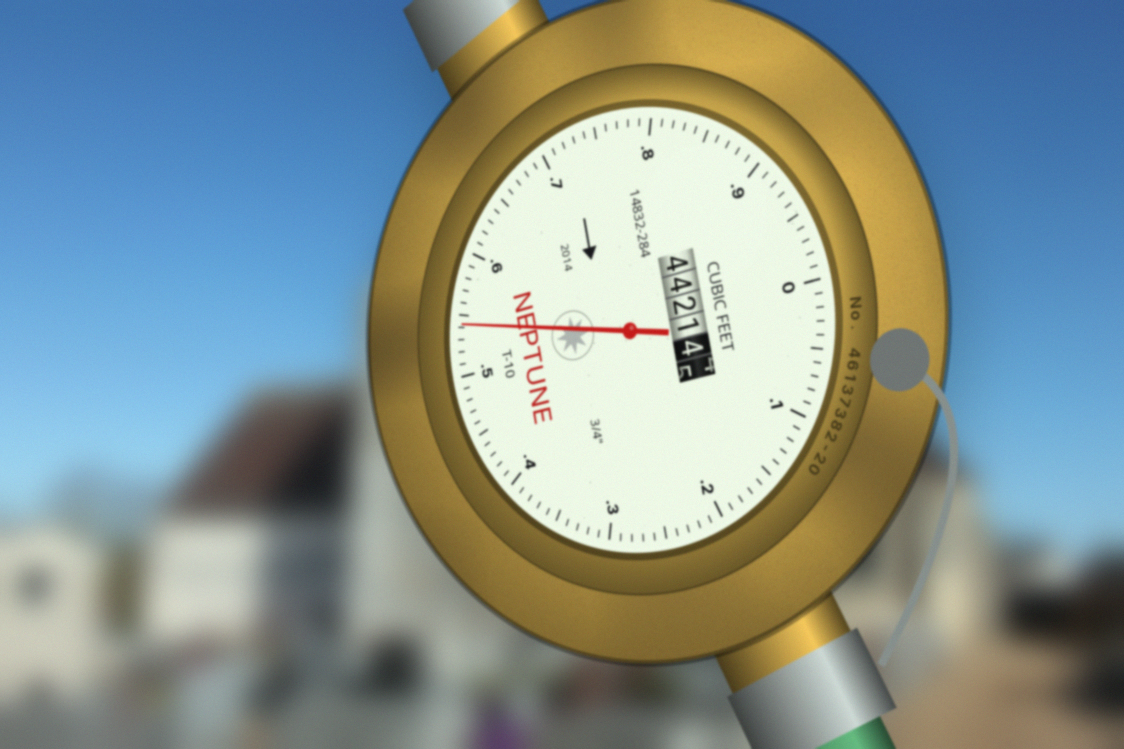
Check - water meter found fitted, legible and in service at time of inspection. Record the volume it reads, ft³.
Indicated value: 442144.54 ft³
